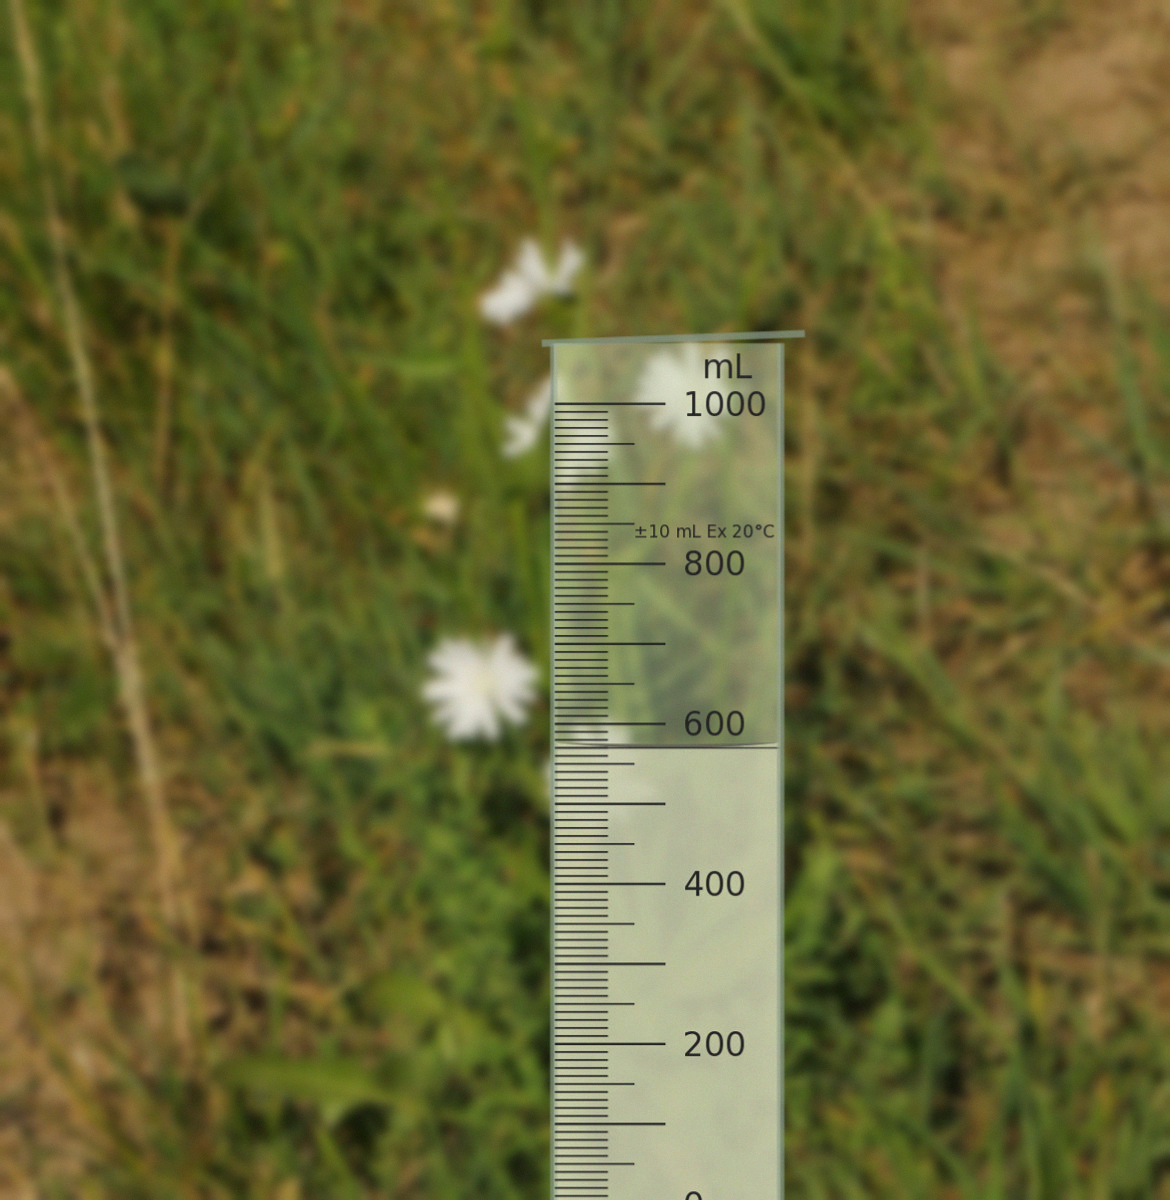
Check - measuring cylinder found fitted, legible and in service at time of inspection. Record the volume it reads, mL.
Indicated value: 570 mL
